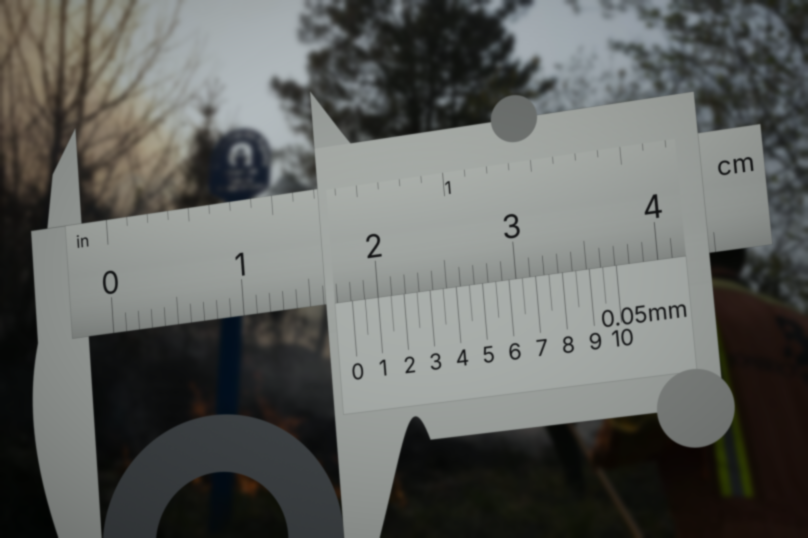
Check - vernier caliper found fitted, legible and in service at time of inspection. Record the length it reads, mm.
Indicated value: 18.1 mm
